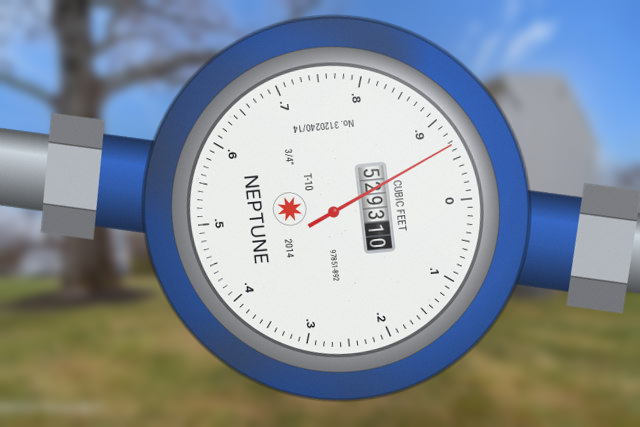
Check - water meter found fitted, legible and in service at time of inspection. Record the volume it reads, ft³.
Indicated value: 529309.93 ft³
